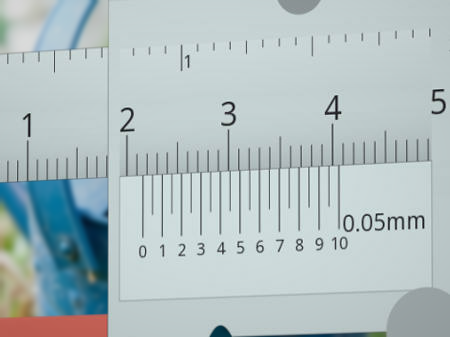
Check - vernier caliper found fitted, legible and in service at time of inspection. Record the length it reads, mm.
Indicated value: 21.6 mm
